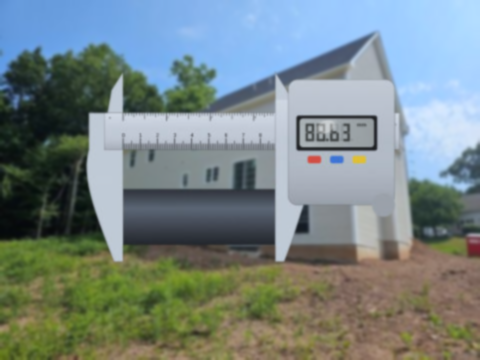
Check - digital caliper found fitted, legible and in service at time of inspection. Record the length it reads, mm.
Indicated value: 88.63 mm
